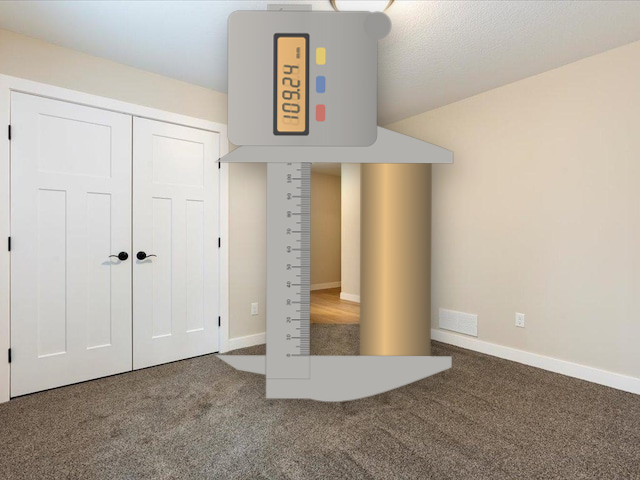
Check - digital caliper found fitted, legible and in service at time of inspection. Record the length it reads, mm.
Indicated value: 109.24 mm
